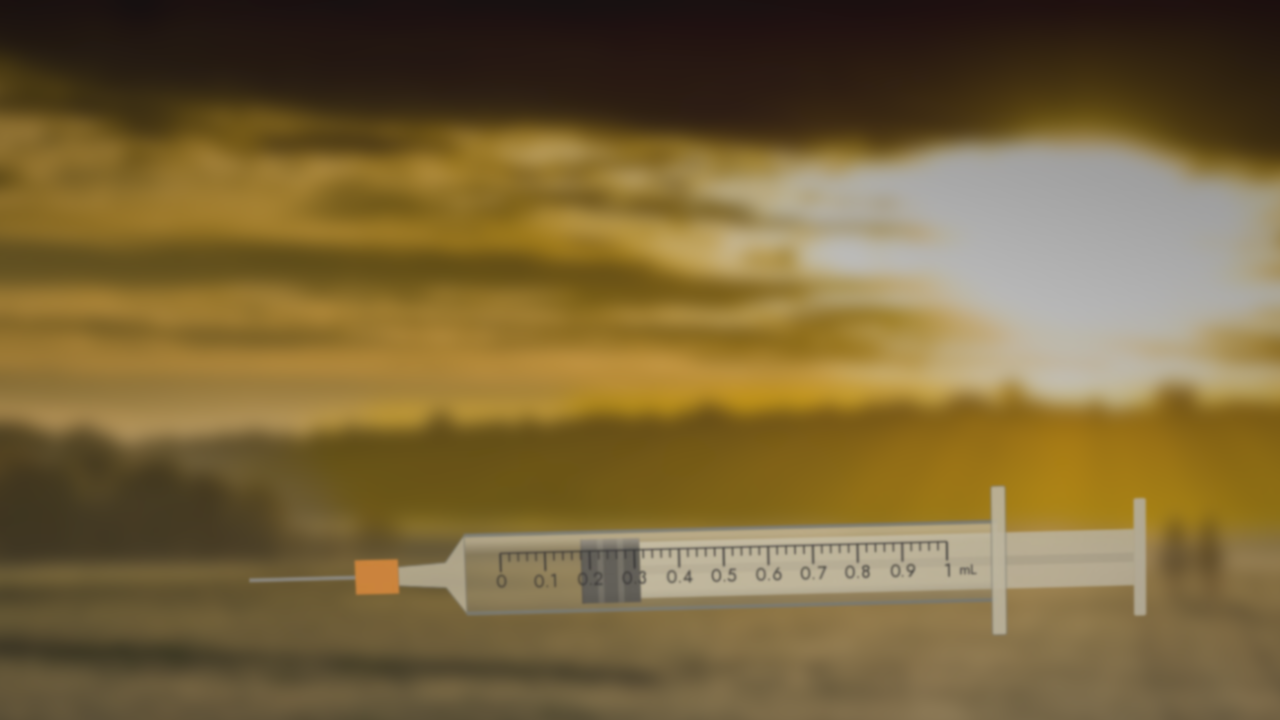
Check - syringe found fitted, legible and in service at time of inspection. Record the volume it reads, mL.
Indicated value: 0.18 mL
